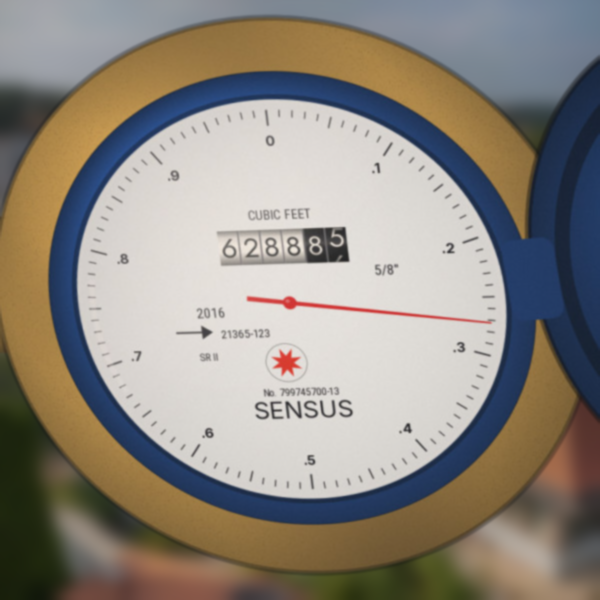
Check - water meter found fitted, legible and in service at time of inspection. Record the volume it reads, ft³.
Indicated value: 628885.27 ft³
